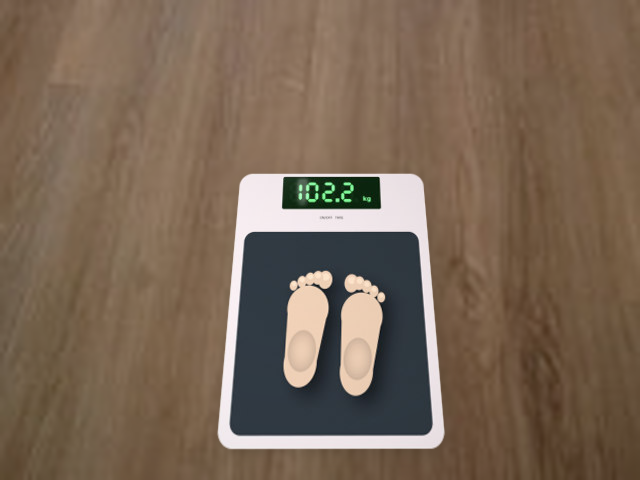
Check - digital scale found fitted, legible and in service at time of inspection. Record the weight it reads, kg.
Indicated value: 102.2 kg
